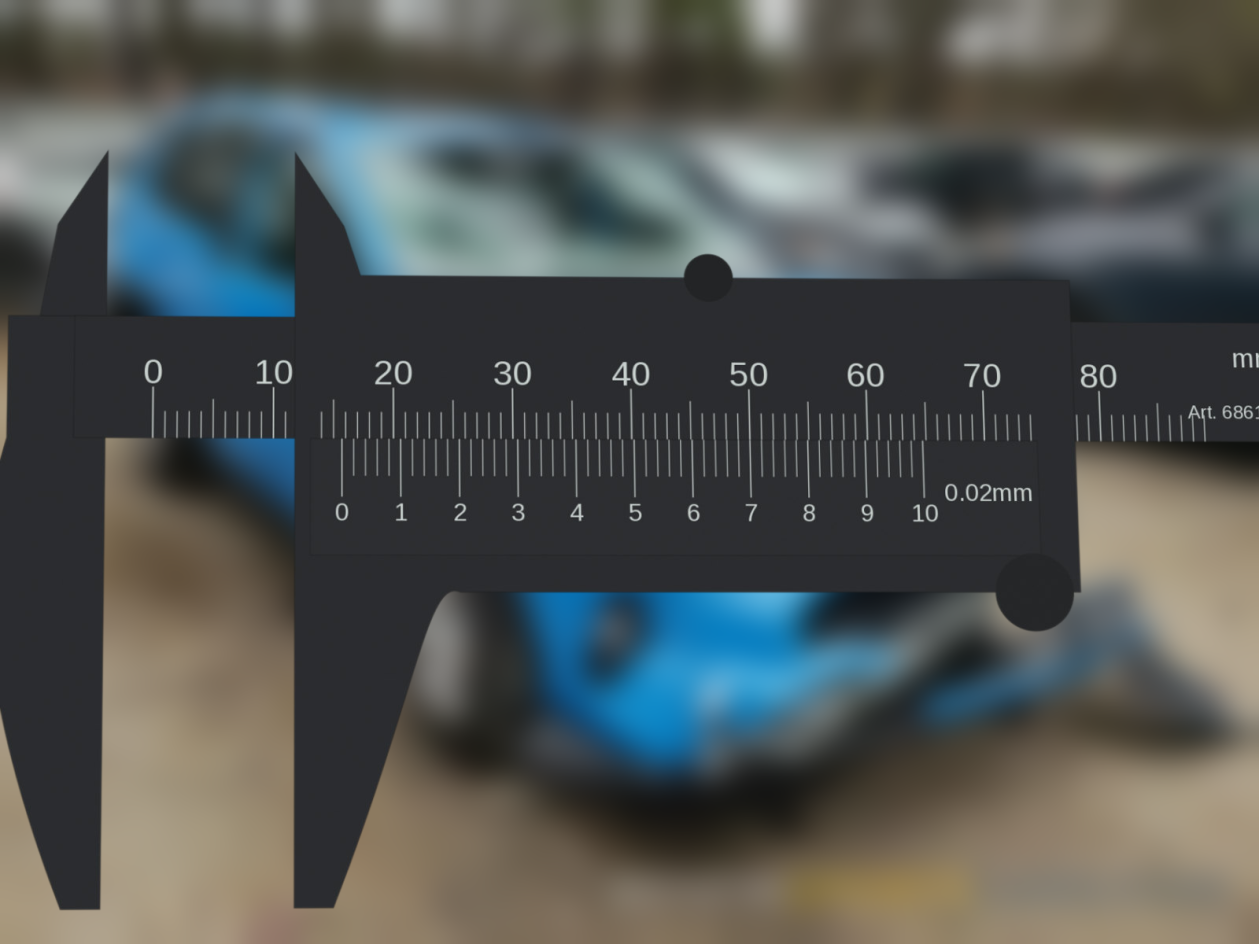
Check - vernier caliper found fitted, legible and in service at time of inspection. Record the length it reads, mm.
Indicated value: 15.7 mm
